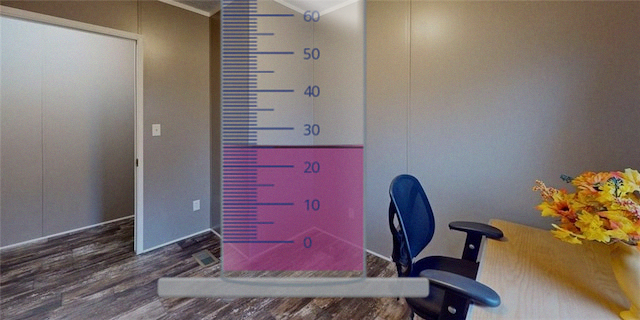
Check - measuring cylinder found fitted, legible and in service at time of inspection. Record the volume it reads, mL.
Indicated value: 25 mL
